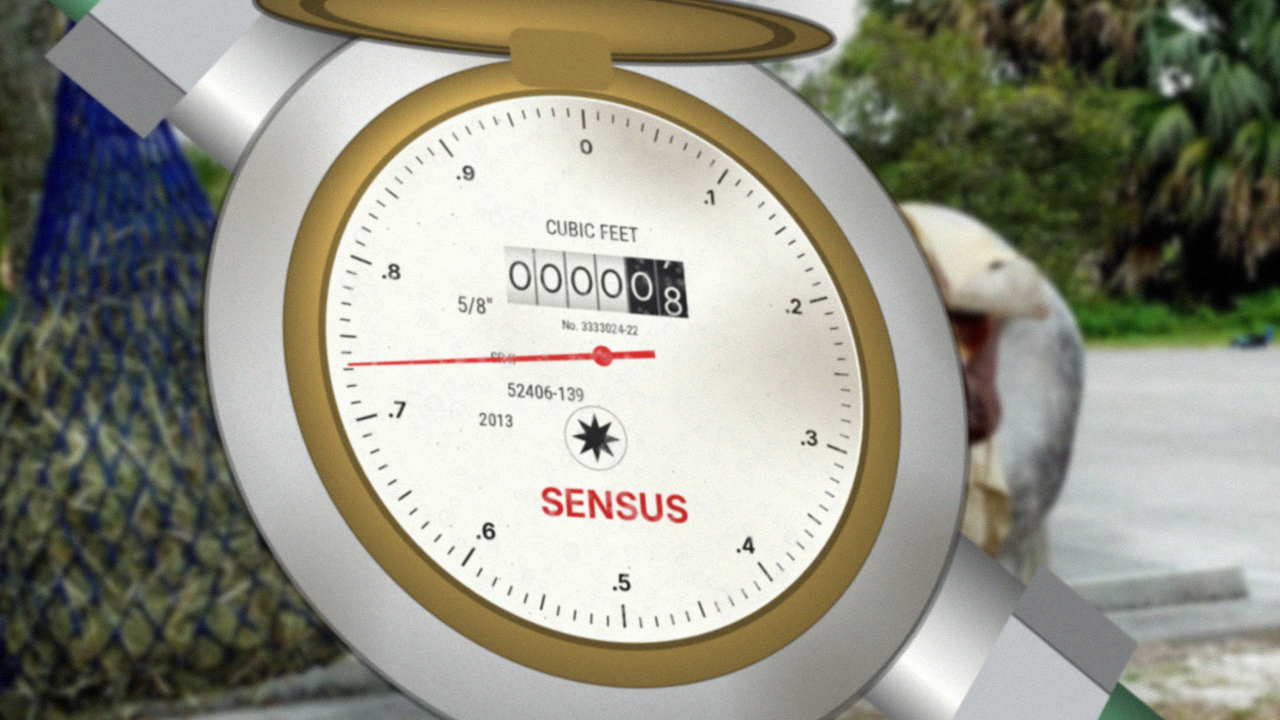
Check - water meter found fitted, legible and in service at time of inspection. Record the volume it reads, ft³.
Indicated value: 7.73 ft³
